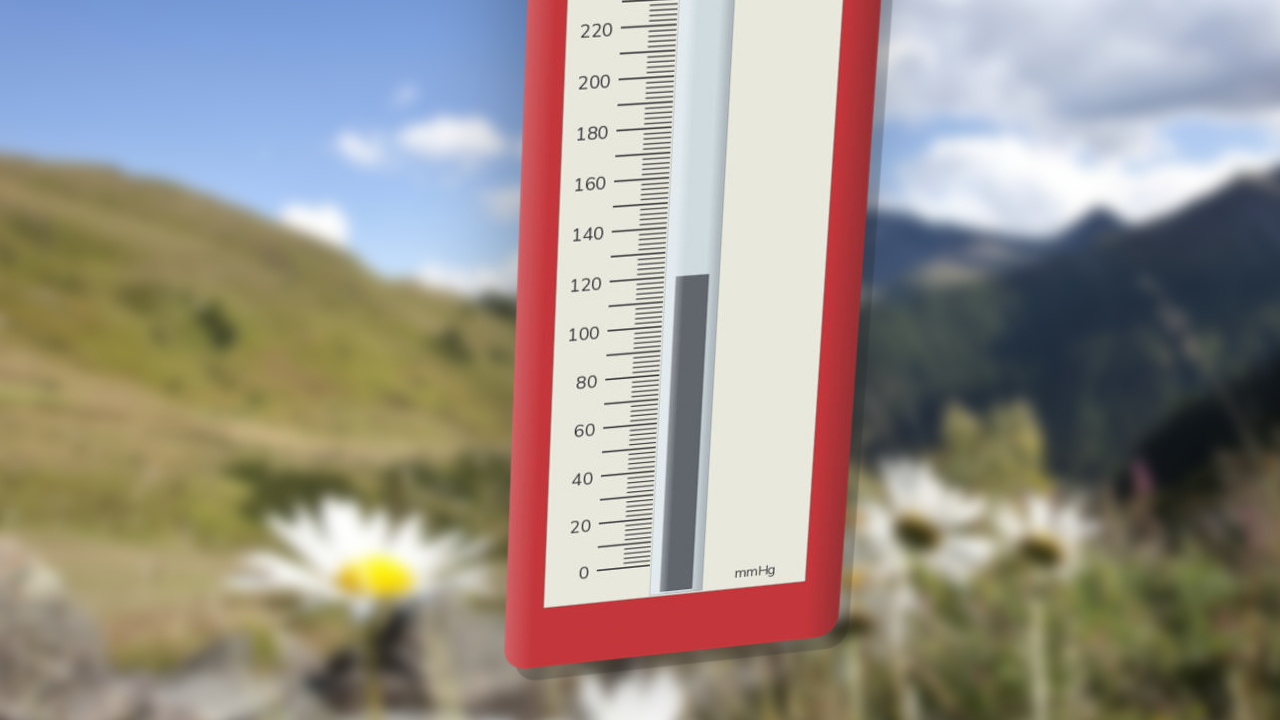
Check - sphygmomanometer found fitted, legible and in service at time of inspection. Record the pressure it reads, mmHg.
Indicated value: 120 mmHg
